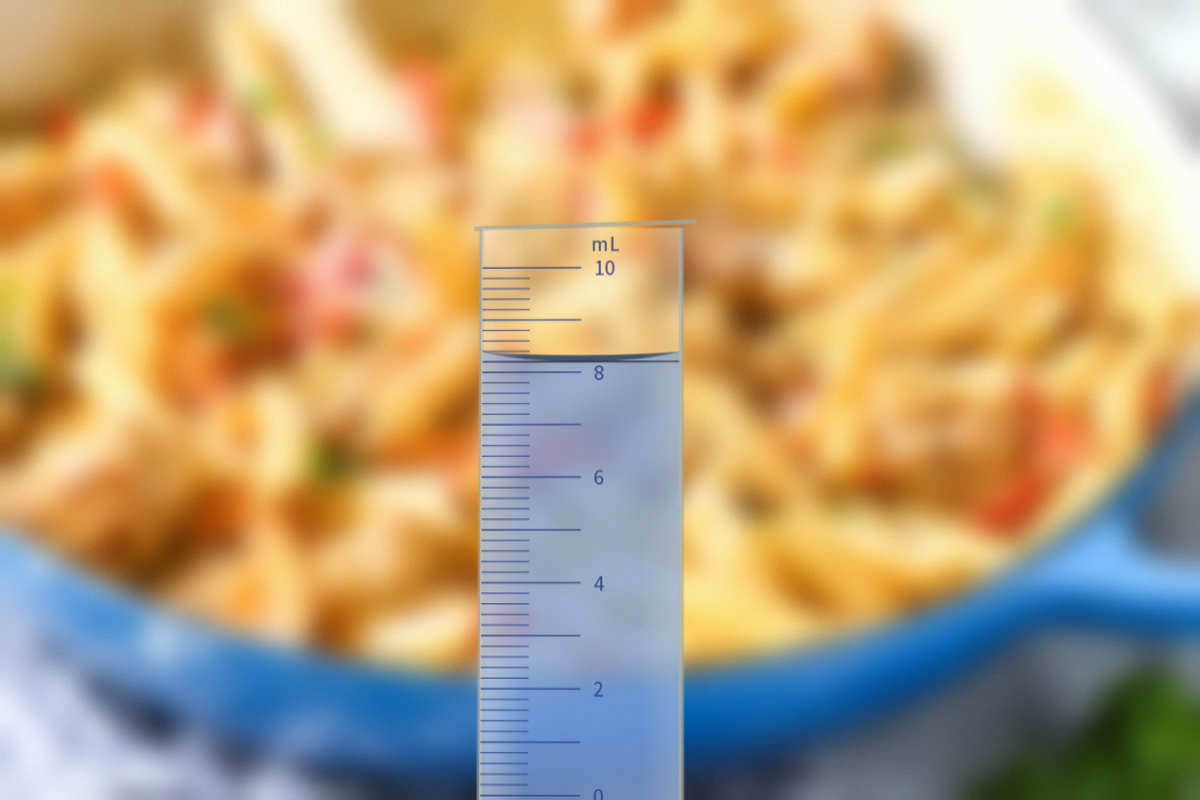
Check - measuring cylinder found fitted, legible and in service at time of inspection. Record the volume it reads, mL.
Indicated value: 8.2 mL
